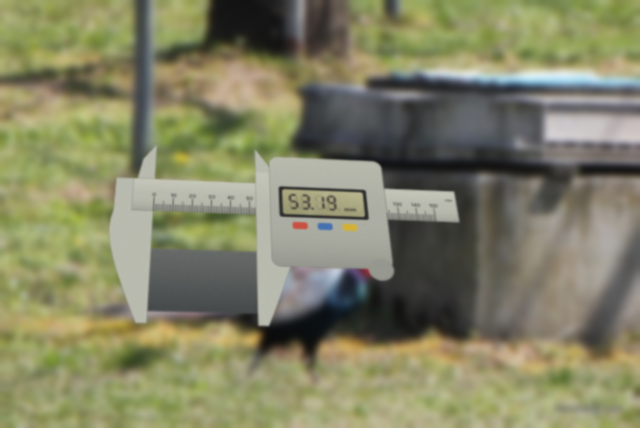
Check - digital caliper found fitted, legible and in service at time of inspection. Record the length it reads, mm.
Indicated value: 53.19 mm
